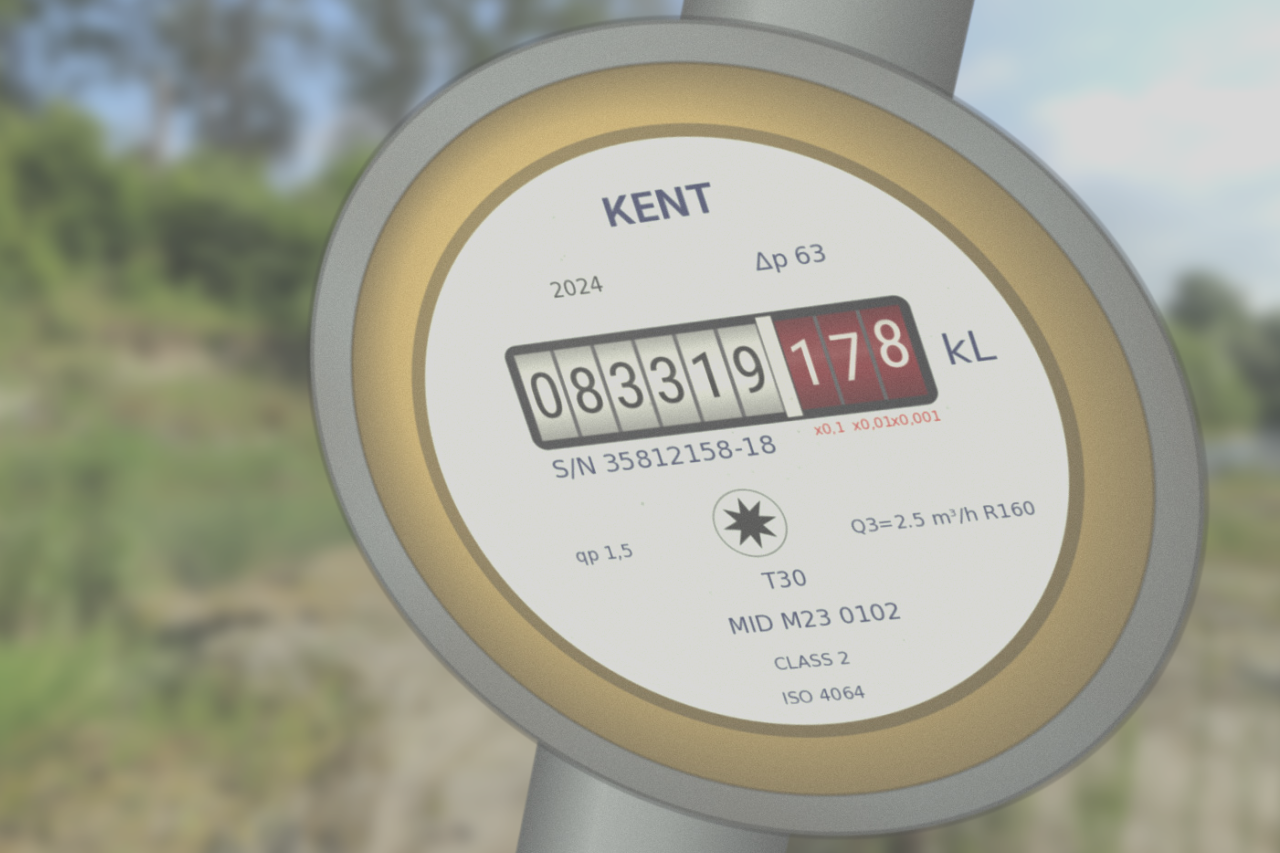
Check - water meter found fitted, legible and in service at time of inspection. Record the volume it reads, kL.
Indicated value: 83319.178 kL
